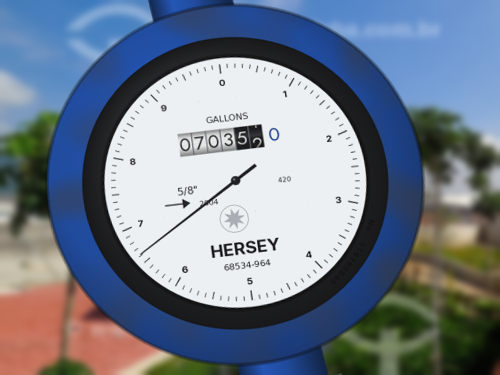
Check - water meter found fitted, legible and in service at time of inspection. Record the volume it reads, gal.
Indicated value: 703516.6 gal
